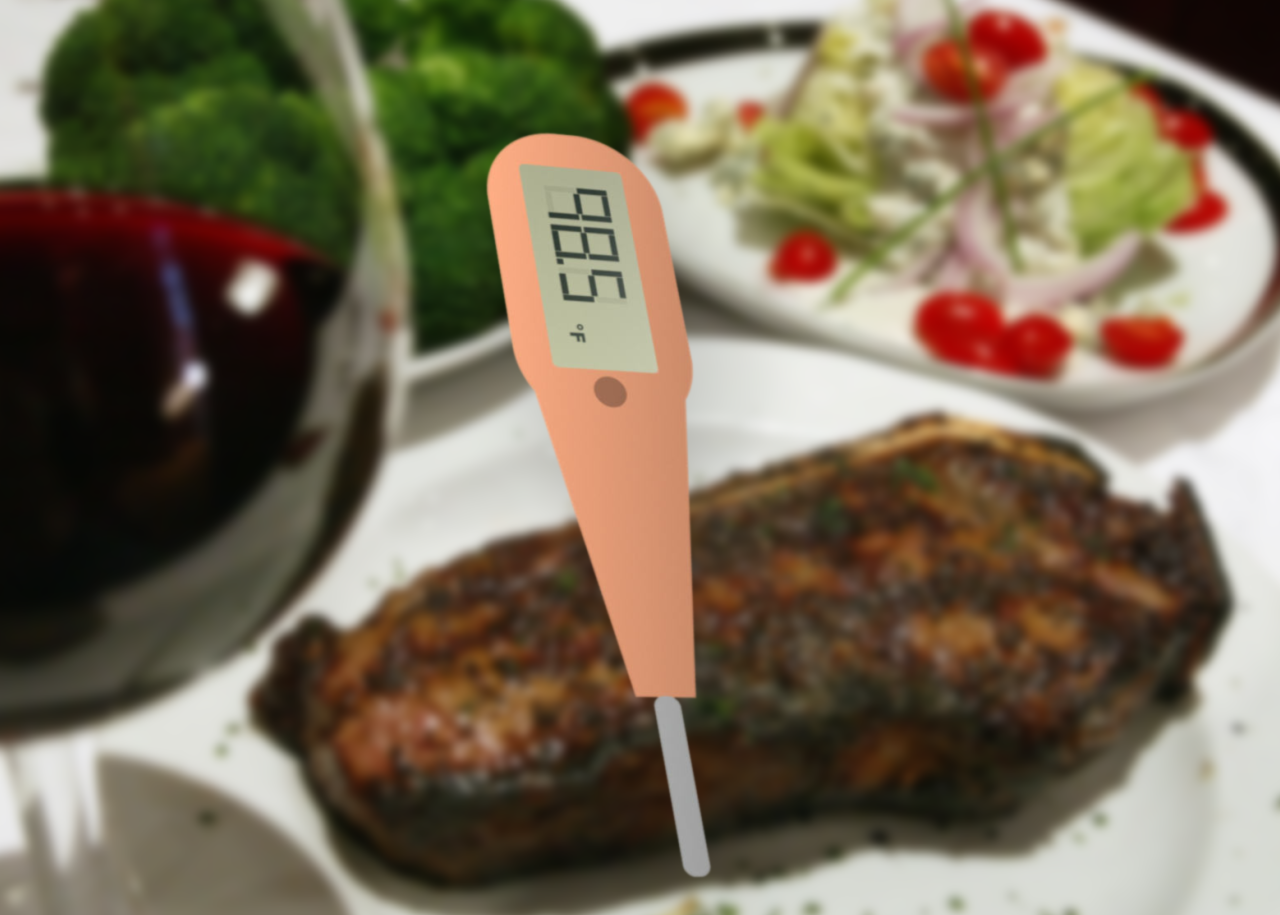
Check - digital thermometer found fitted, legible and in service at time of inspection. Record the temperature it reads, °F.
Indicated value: 98.5 °F
